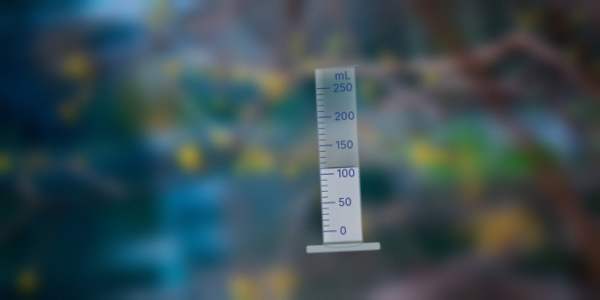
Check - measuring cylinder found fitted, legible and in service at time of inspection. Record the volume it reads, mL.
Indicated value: 110 mL
